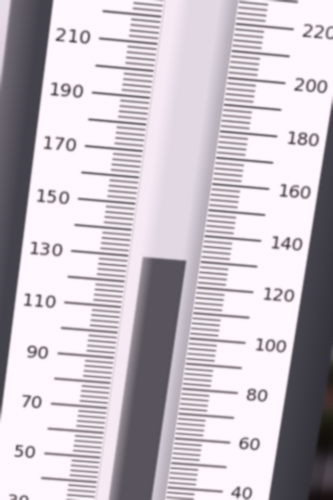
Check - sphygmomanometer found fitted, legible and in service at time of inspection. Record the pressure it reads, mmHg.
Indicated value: 130 mmHg
